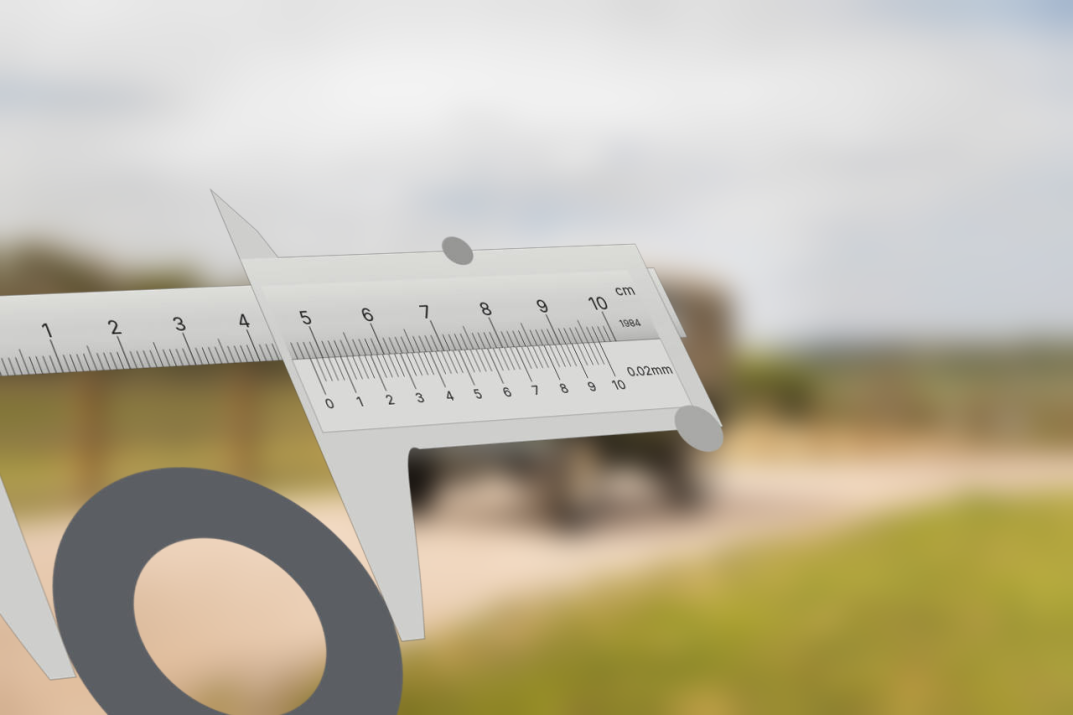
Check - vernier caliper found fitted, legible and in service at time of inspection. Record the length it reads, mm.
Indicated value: 48.0 mm
